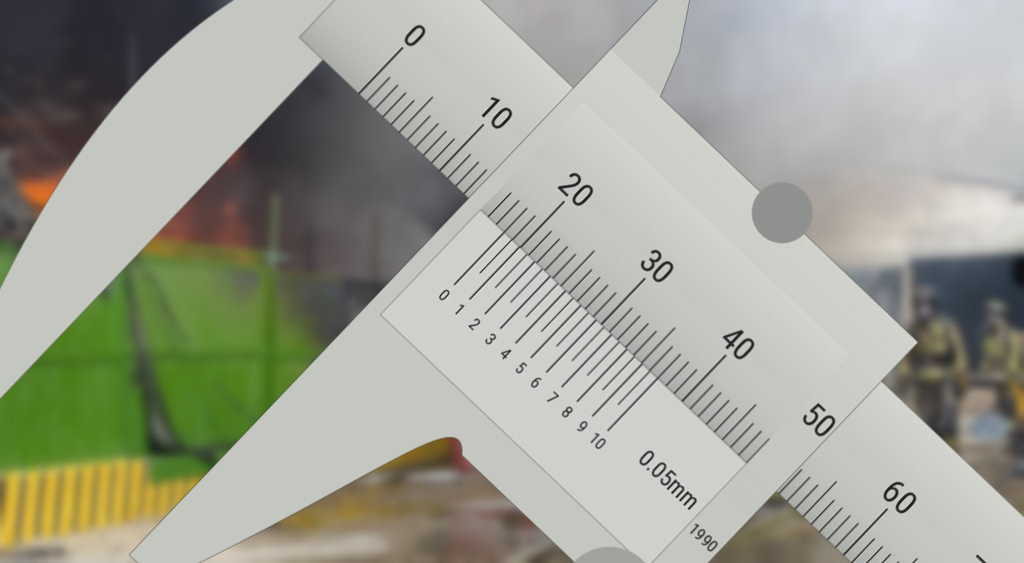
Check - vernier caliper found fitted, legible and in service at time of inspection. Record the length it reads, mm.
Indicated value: 18.0 mm
